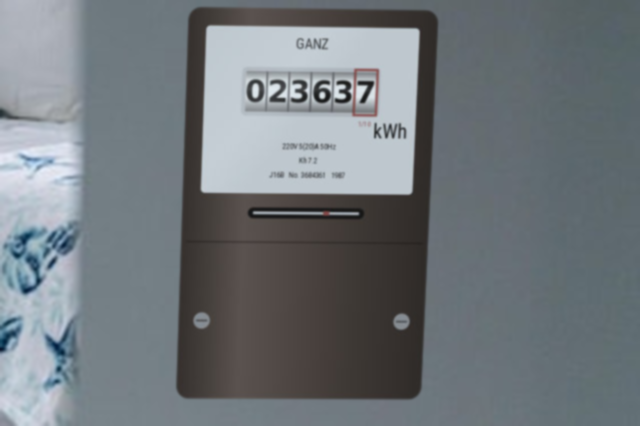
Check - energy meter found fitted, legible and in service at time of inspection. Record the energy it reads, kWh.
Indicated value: 2363.7 kWh
